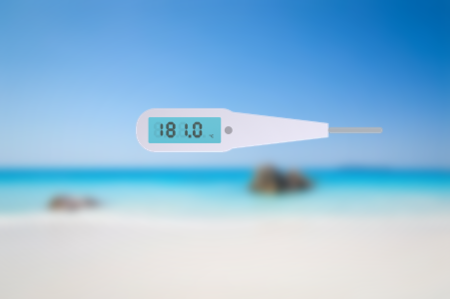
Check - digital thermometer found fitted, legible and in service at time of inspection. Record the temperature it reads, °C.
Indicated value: 181.0 °C
